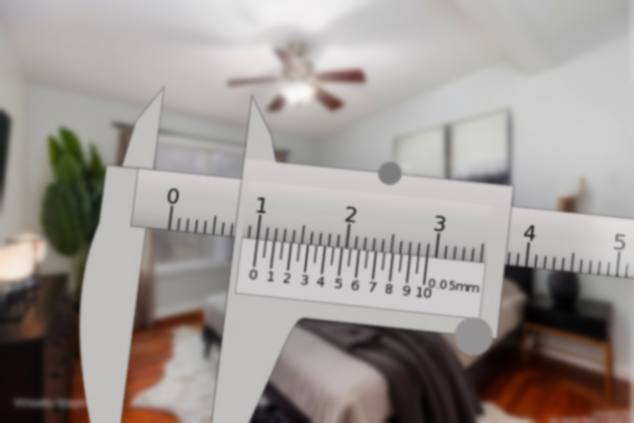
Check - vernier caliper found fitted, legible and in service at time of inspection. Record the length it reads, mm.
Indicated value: 10.0 mm
